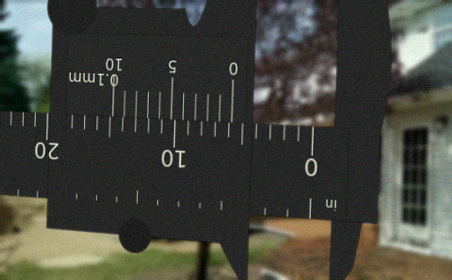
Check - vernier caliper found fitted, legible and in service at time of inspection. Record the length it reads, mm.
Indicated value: 5.8 mm
